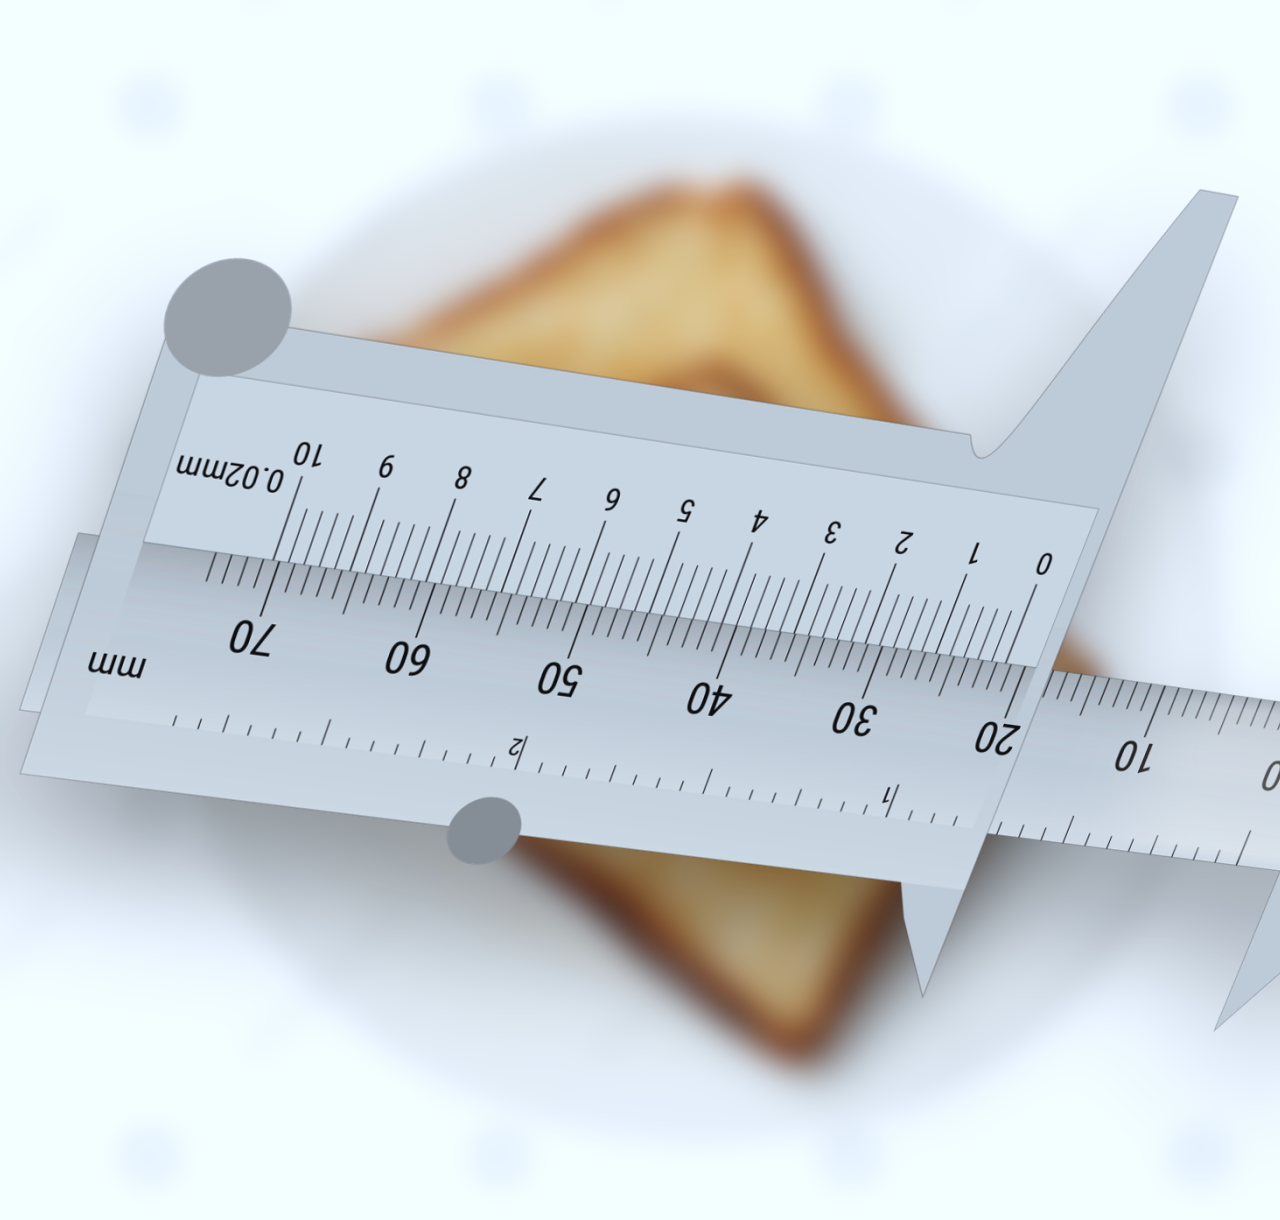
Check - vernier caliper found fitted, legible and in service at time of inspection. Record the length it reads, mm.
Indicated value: 21.4 mm
